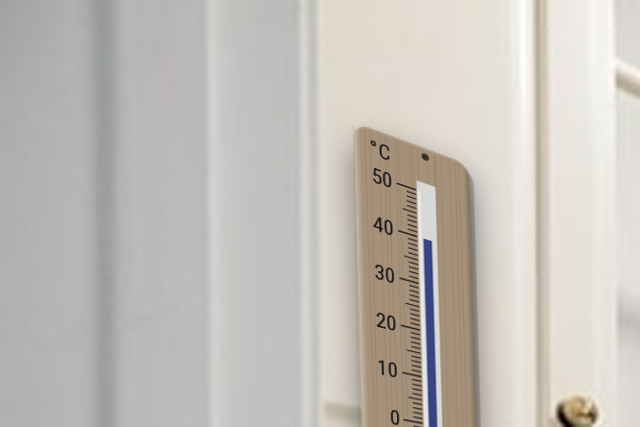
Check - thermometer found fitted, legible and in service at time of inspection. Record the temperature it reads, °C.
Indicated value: 40 °C
